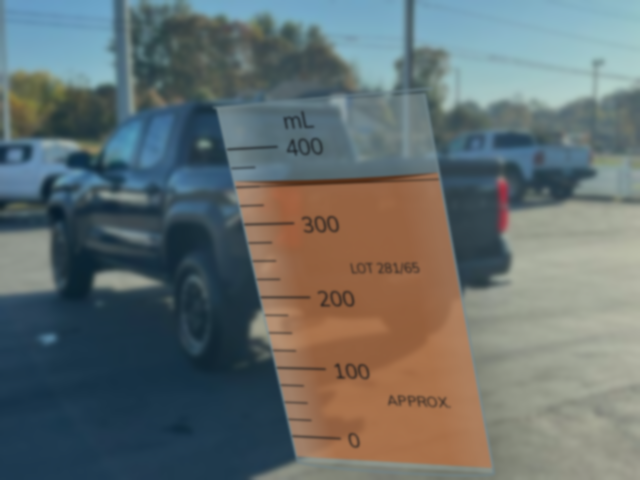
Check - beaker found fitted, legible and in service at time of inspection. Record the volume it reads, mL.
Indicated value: 350 mL
